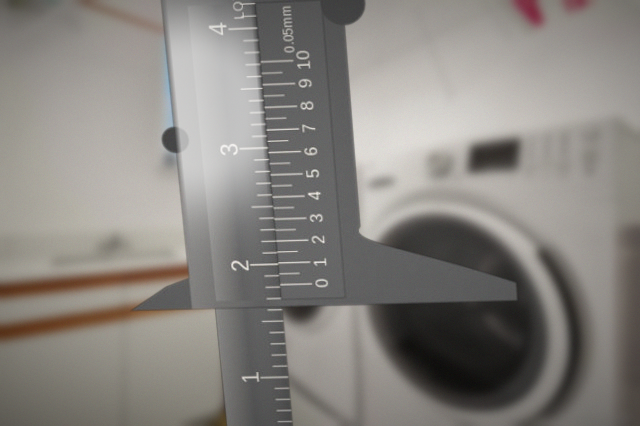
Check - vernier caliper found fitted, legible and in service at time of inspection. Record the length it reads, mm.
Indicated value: 18.2 mm
